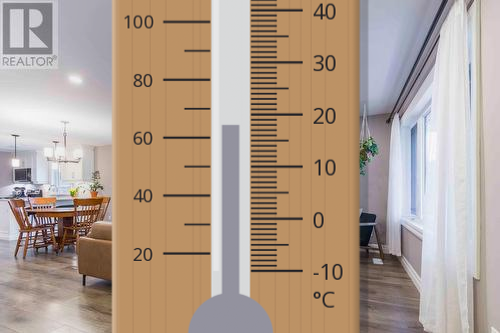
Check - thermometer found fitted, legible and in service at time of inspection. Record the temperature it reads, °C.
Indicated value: 18 °C
